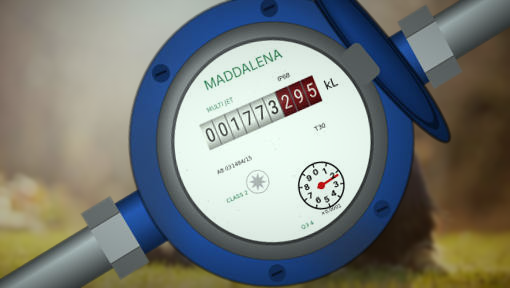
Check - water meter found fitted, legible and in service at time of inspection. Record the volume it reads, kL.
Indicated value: 1773.2952 kL
